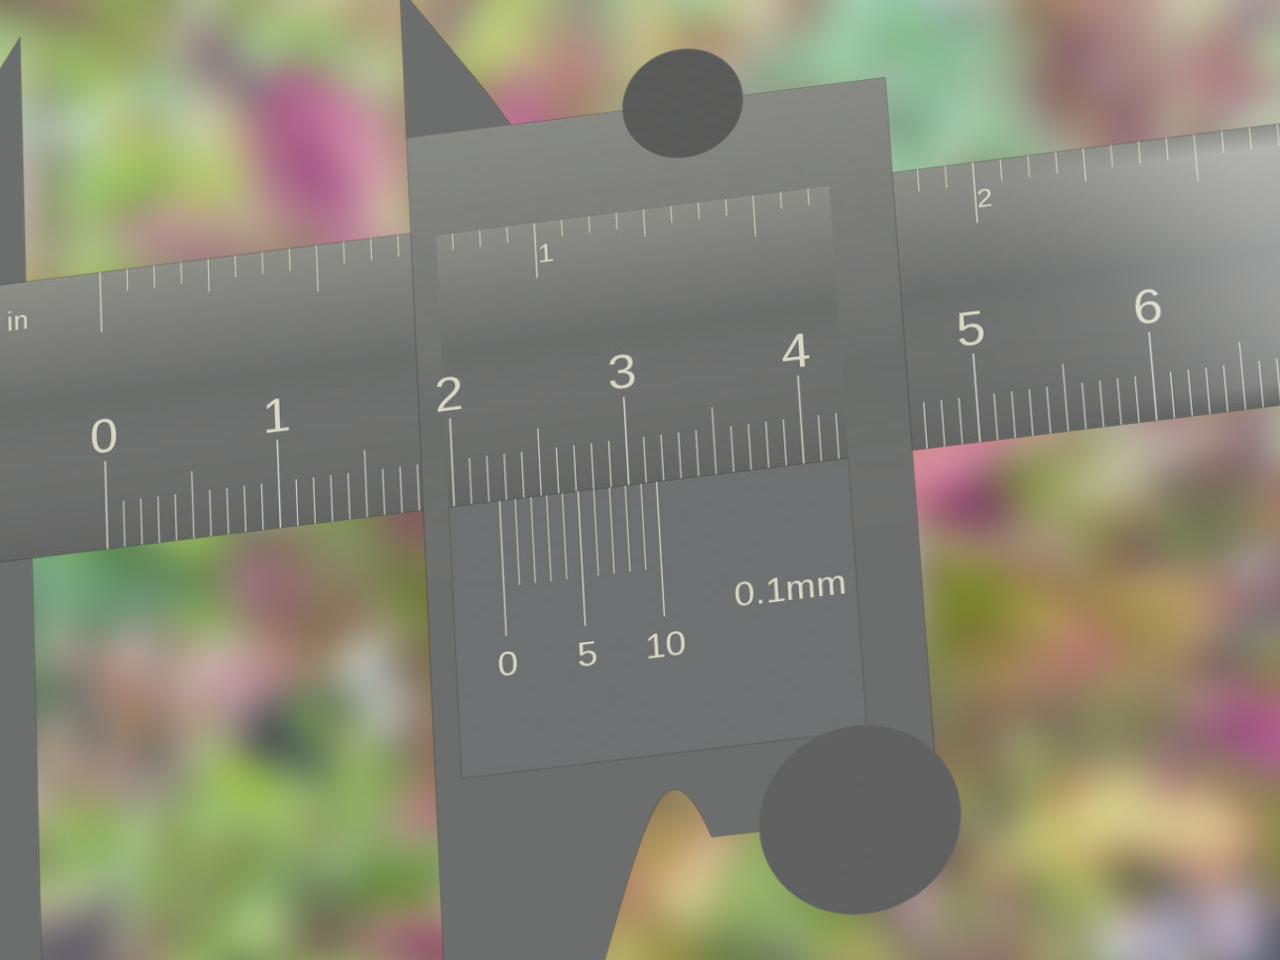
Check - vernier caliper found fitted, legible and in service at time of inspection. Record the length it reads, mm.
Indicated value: 22.6 mm
